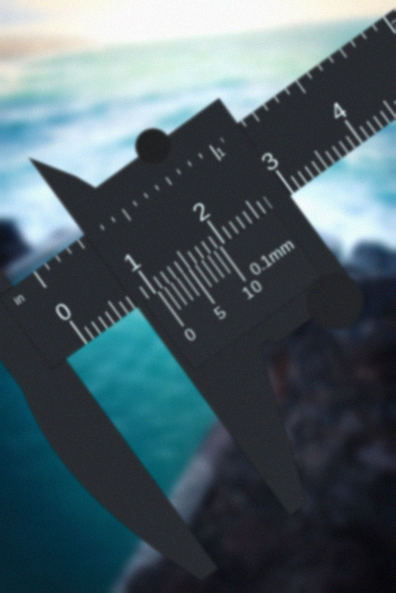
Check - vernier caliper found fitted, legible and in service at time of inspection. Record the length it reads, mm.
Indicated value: 10.4 mm
